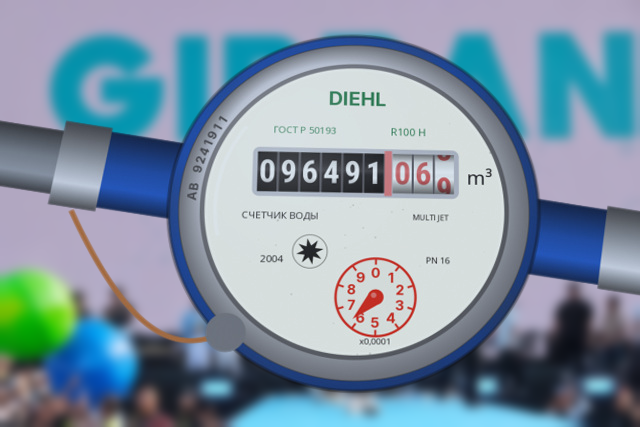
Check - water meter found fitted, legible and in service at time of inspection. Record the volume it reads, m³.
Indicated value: 96491.0686 m³
